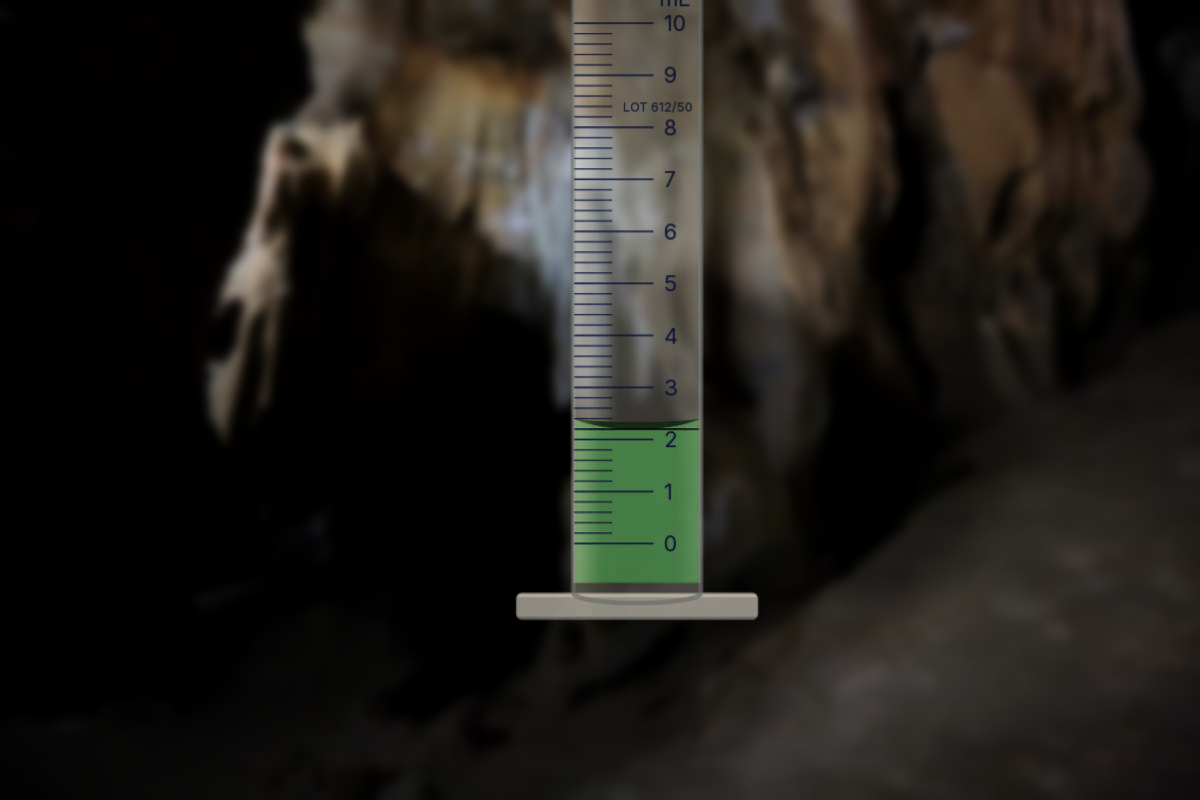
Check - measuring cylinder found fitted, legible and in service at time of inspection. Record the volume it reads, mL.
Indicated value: 2.2 mL
